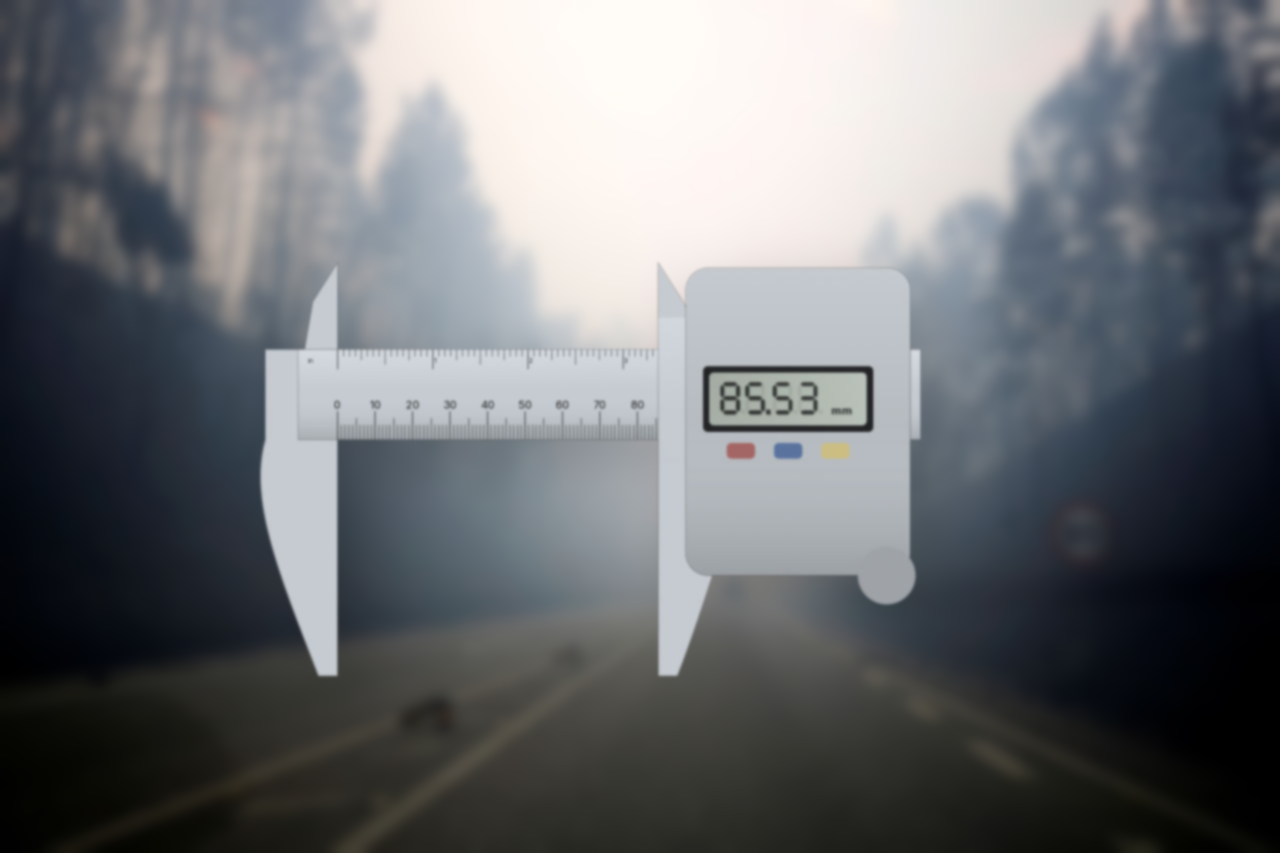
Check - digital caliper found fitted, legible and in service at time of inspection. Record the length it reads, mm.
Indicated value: 85.53 mm
